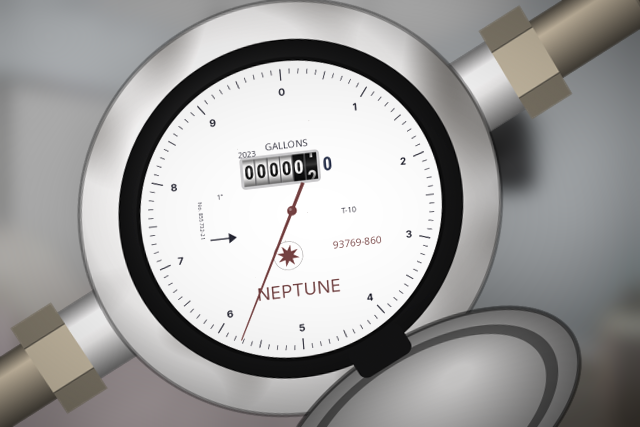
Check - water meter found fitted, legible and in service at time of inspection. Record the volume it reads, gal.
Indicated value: 15.7 gal
